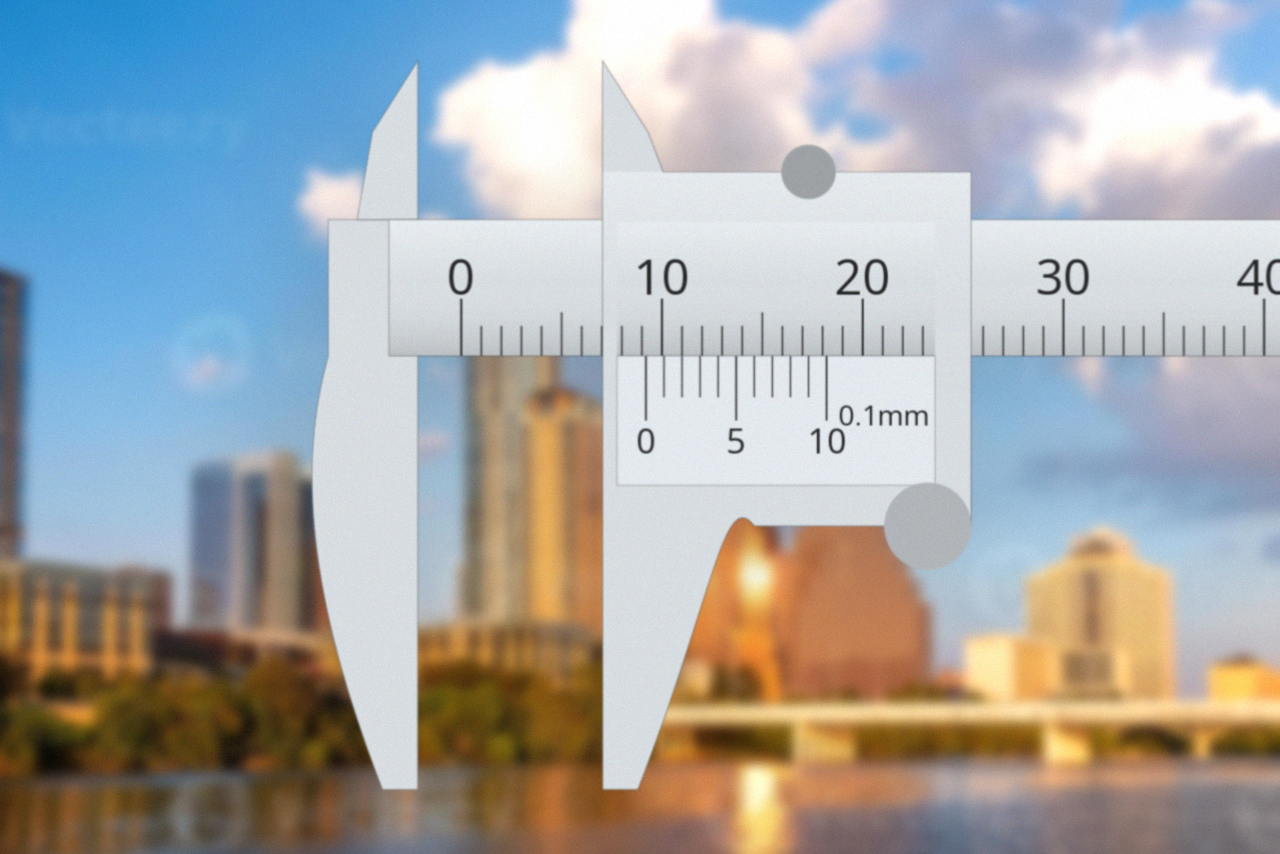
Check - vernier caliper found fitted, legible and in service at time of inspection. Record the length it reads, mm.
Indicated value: 9.2 mm
